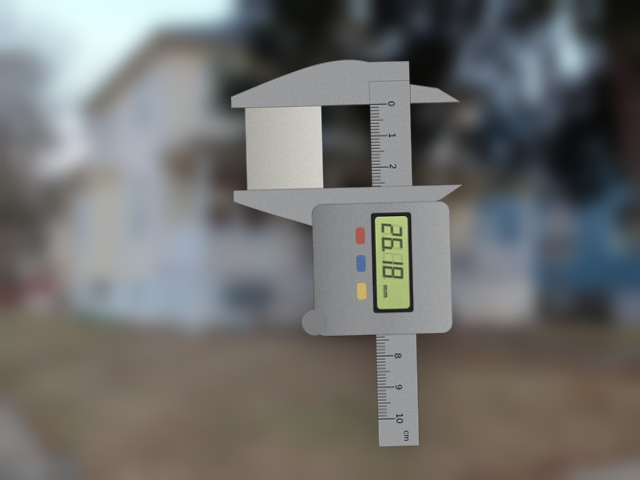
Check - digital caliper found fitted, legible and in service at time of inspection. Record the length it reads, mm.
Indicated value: 26.18 mm
